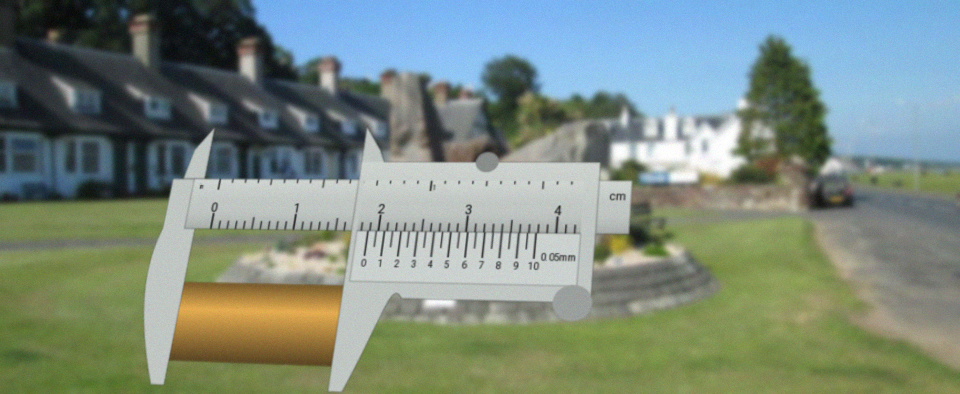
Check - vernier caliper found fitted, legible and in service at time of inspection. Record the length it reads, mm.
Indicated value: 18.8 mm
